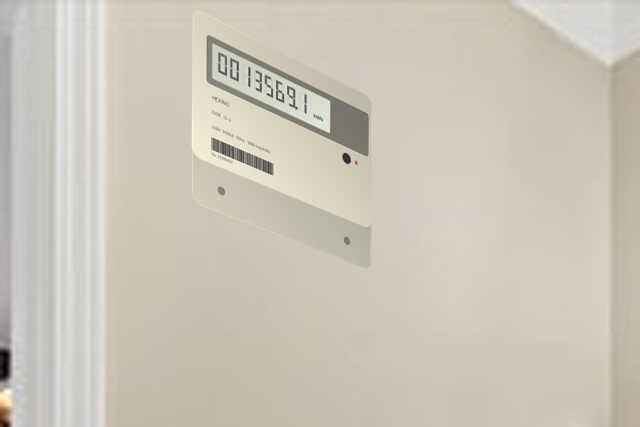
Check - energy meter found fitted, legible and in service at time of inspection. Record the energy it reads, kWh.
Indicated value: 13569.1 kWh
